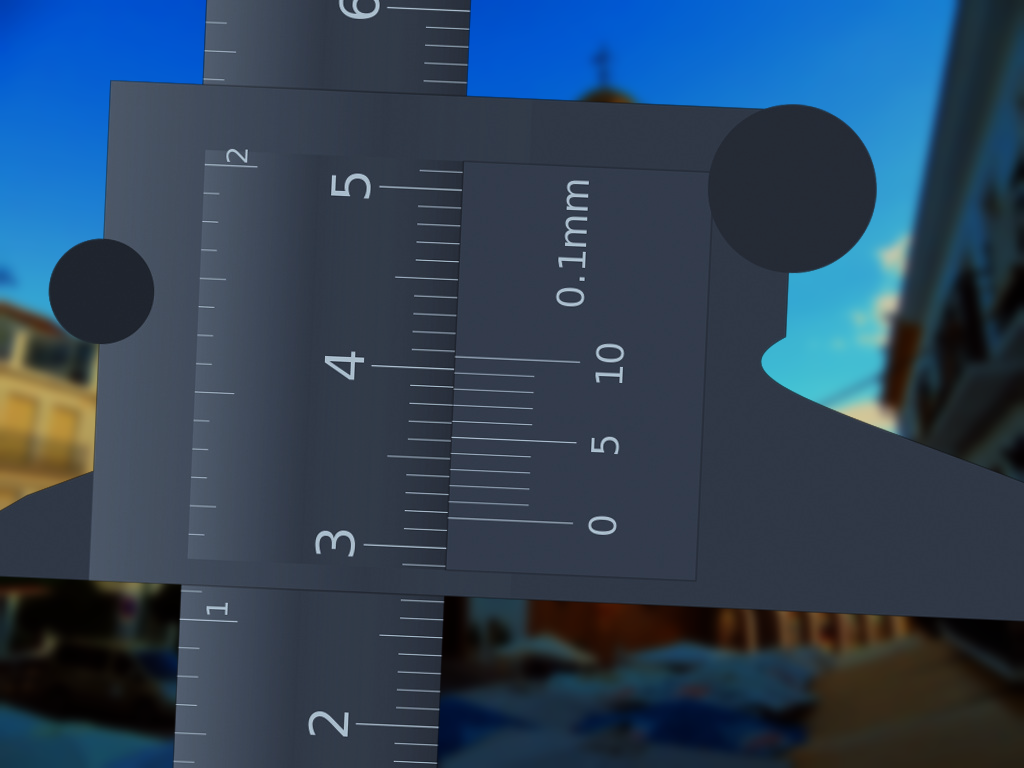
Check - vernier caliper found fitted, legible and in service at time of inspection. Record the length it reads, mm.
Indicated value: 31.7 mm
